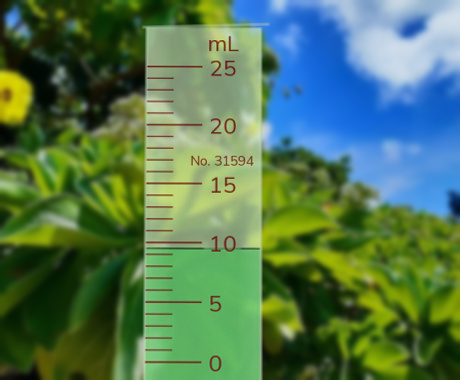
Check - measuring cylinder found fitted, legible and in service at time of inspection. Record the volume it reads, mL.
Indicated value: 9.5 mL
